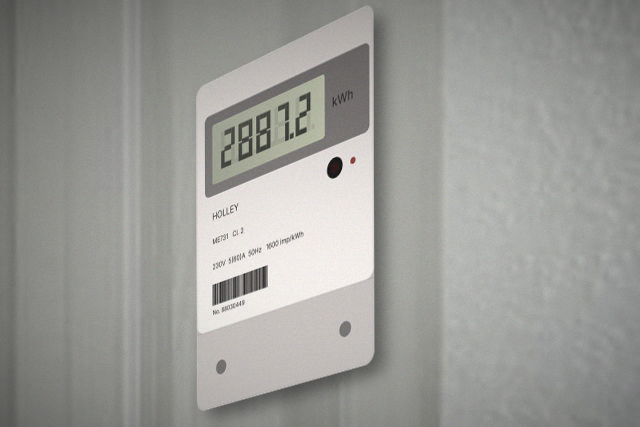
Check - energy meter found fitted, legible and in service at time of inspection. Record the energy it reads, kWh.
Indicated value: 2887.2 kWh
